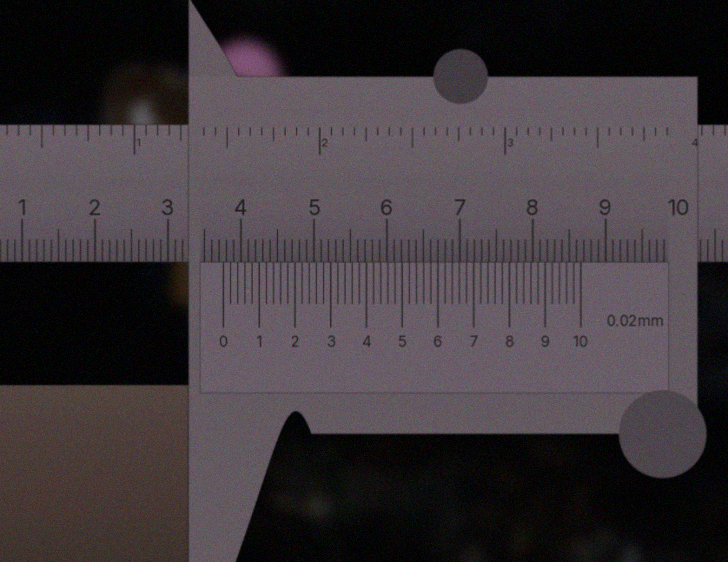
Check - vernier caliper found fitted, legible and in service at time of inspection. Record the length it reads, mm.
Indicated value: 37.6 mm
